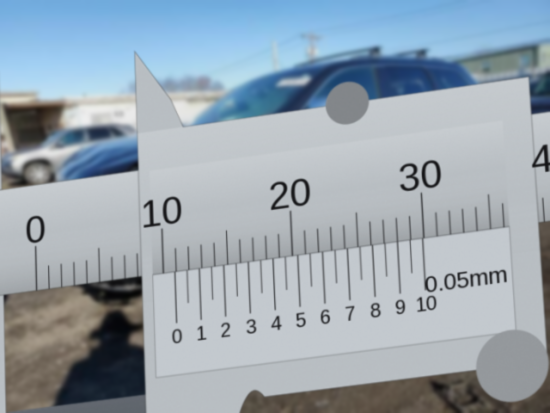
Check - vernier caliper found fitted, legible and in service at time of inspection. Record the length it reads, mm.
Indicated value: 10.9 mm
